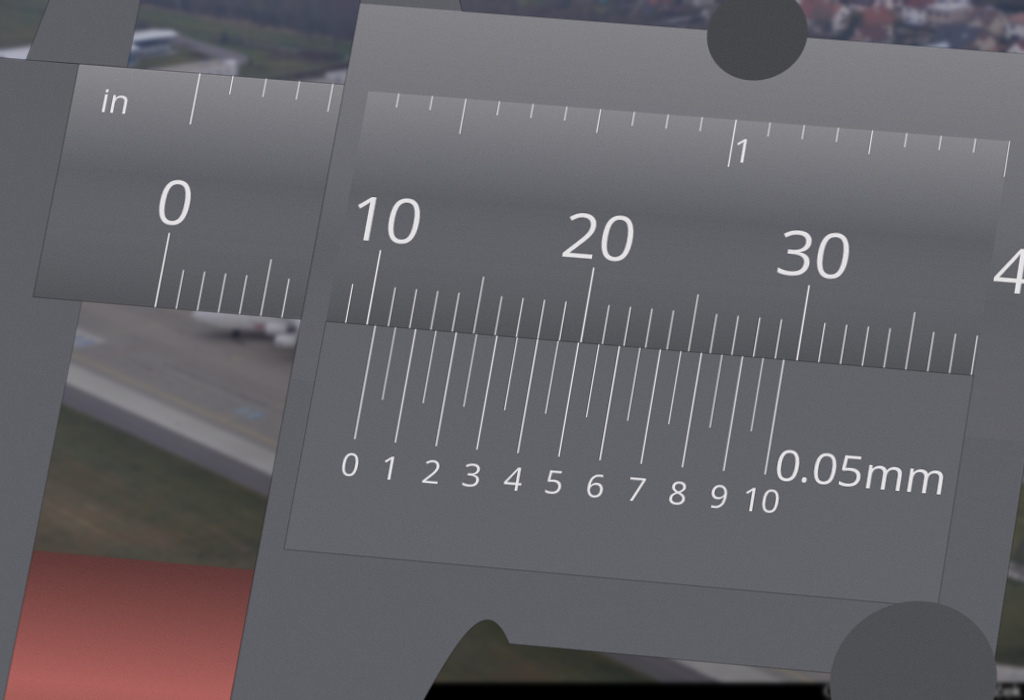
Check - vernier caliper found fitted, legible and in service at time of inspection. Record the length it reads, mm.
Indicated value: 10.4 mm
